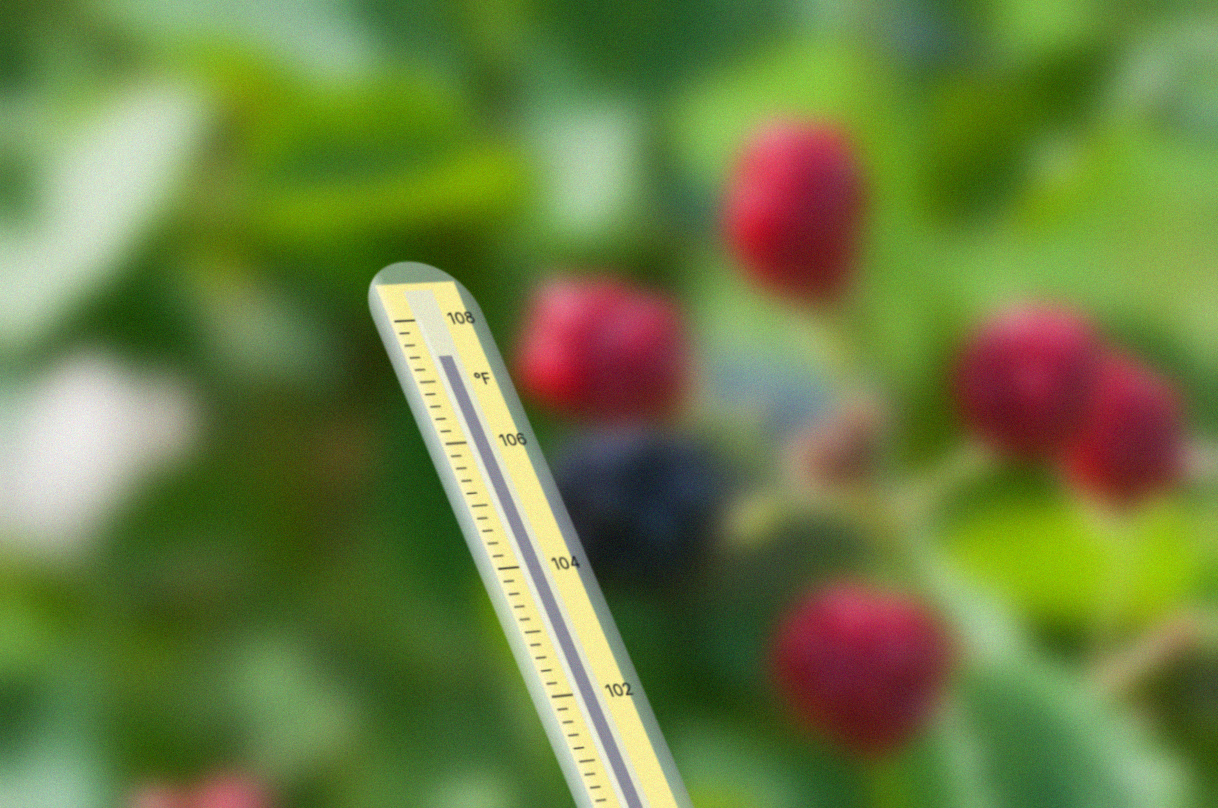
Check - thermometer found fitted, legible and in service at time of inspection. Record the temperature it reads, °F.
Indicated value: 107.4 °F
